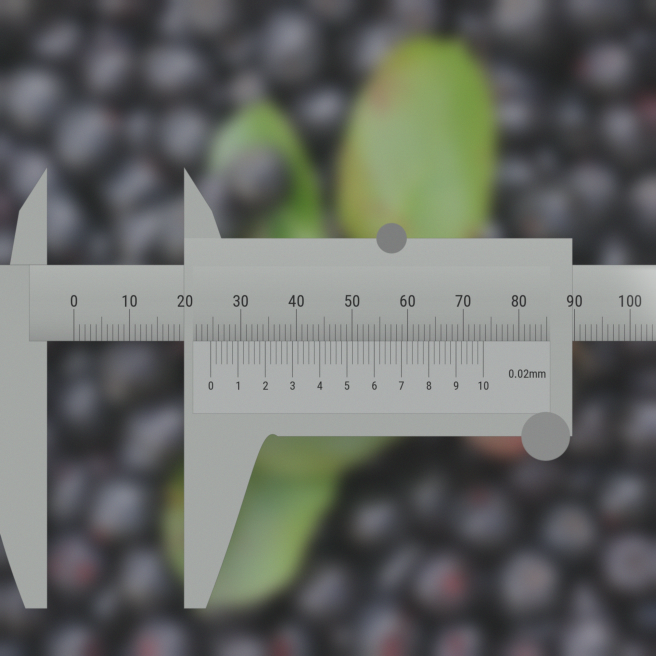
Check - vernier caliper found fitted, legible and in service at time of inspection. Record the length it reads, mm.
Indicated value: 24.6 mm
